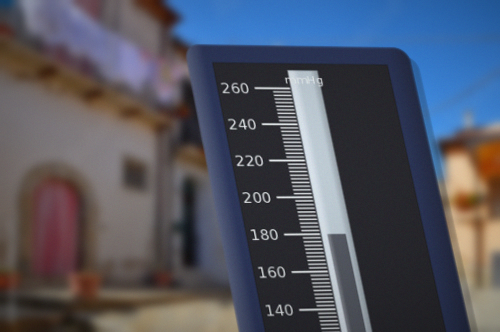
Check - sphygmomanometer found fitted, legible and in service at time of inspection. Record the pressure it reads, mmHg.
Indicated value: 180 mmHg
